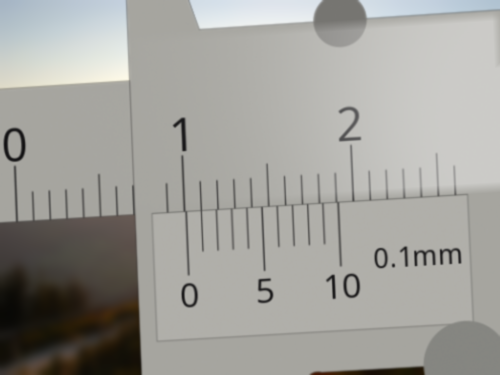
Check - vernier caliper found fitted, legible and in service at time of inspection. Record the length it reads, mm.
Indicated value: 10.1 mm
